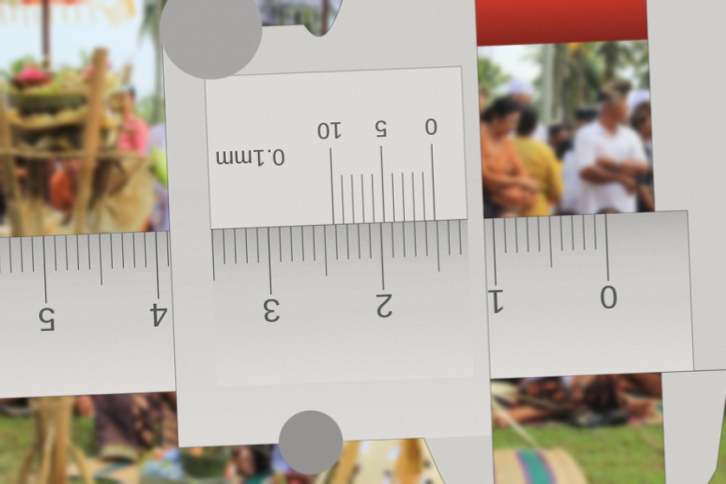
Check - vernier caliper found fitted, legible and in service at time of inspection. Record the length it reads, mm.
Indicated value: 15.2 mm
